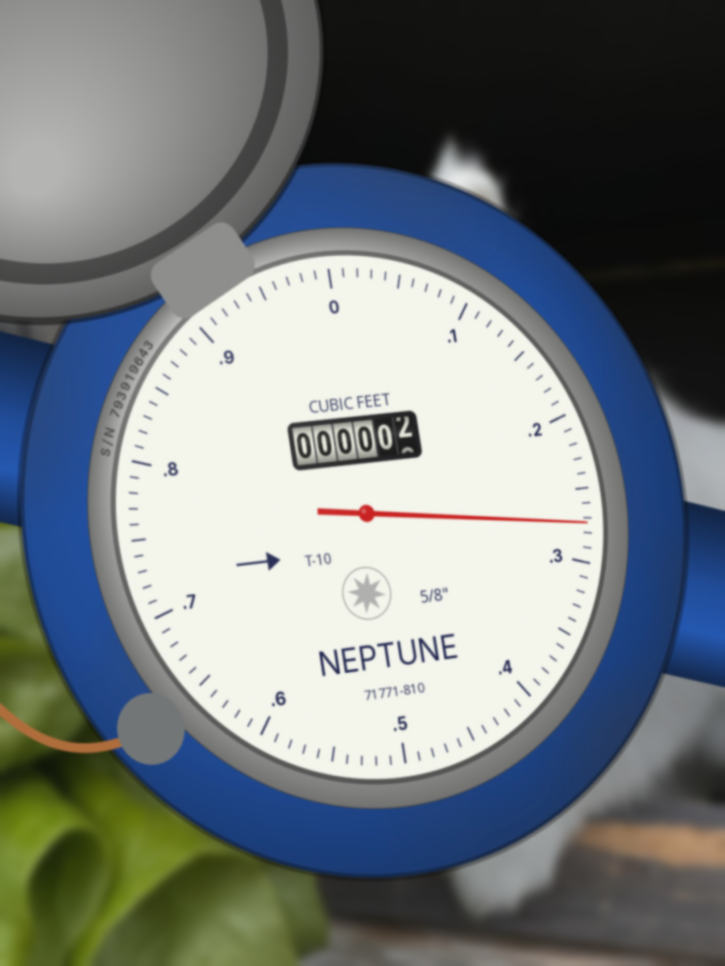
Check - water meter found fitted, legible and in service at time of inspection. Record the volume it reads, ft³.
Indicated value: 2.27 ft³
